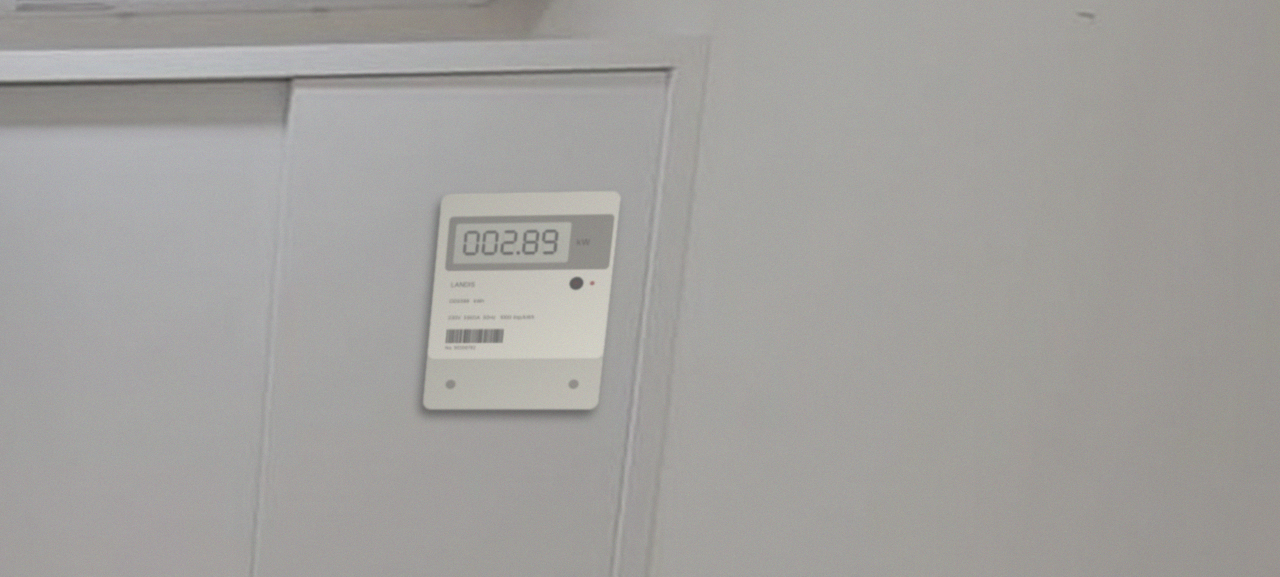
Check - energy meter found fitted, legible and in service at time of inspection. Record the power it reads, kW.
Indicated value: 2.89 kW
